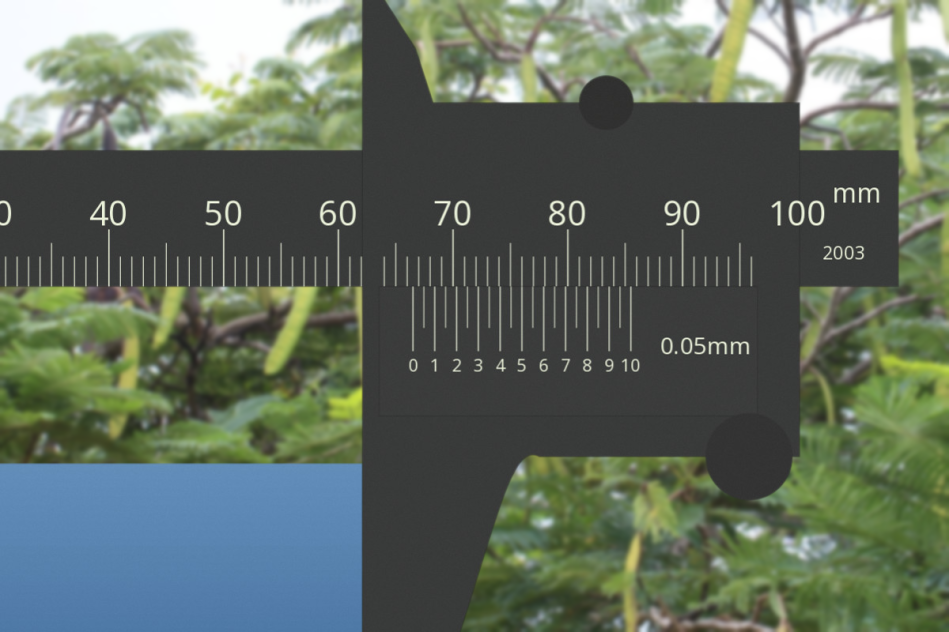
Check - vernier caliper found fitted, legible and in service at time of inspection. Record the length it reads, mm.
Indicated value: 66.5 mm
